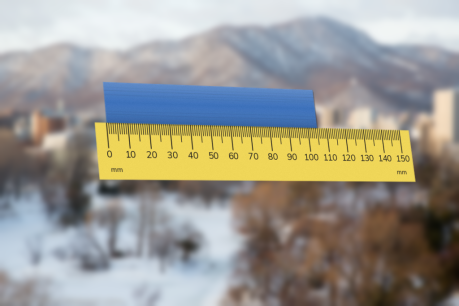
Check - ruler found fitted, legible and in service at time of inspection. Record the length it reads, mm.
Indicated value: 105 mm
